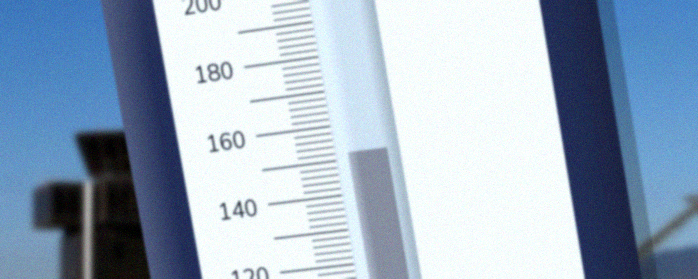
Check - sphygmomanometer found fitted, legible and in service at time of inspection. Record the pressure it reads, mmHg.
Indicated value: 152 mmHg
